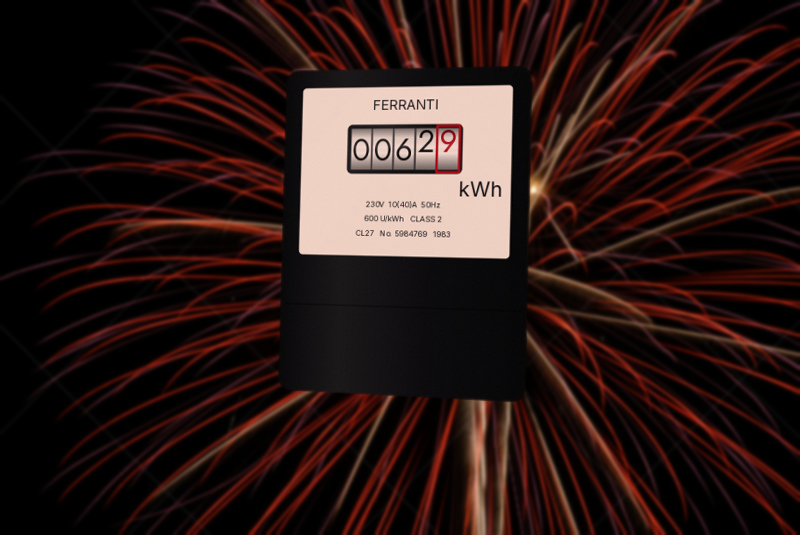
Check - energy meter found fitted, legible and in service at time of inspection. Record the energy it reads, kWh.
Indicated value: 62.9 kWh
